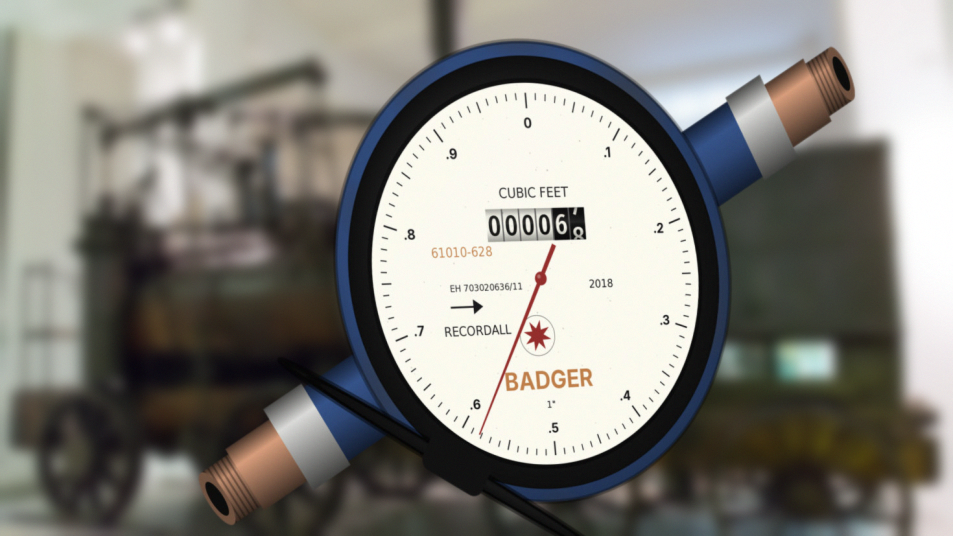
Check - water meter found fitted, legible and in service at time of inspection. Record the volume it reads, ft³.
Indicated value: 67.58 ft³
